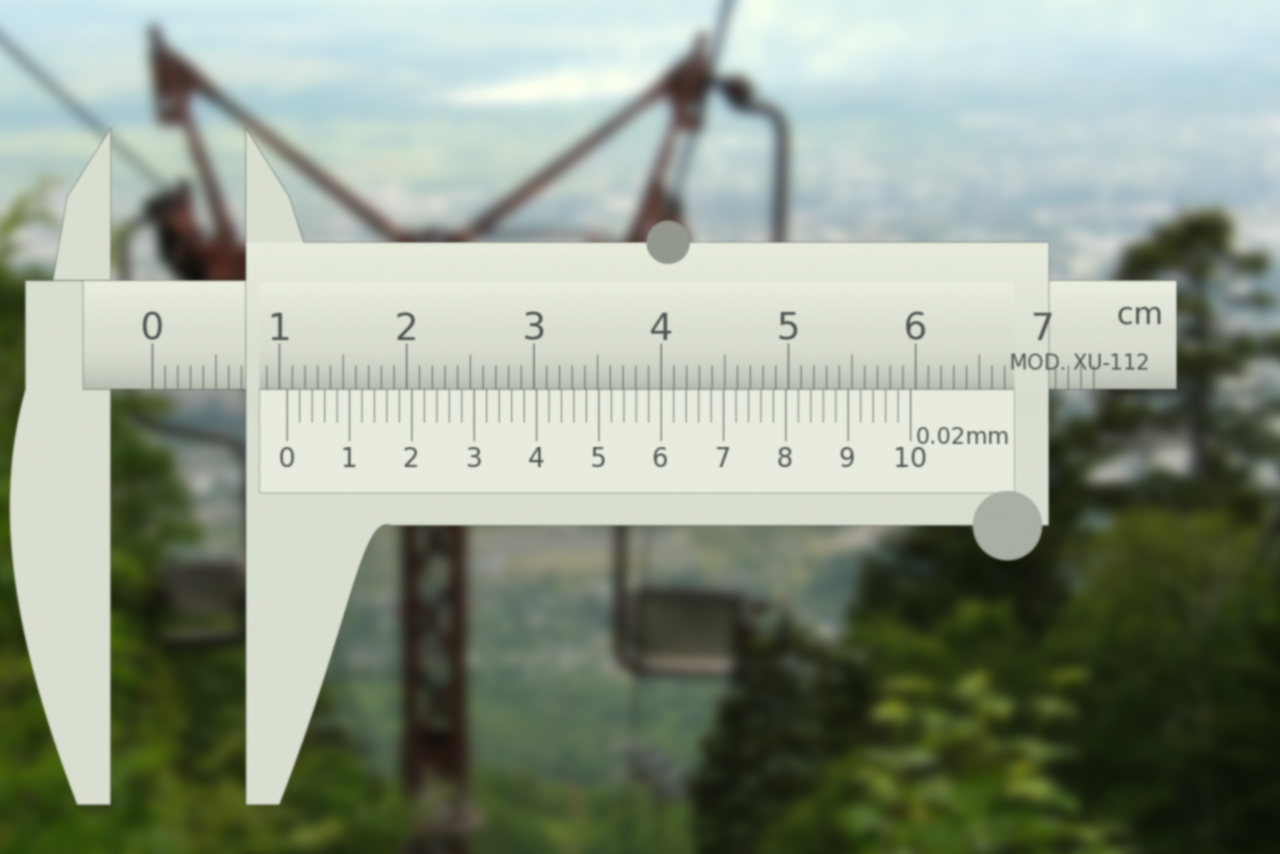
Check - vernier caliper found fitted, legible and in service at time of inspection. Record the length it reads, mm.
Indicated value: 10.6 mm
